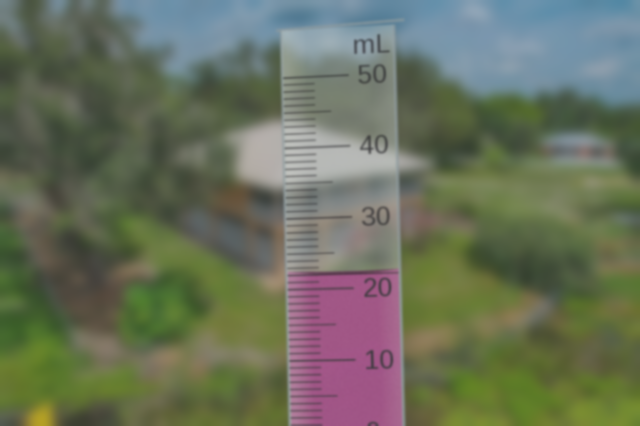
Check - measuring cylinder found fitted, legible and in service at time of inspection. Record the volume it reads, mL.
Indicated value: 22 mL
